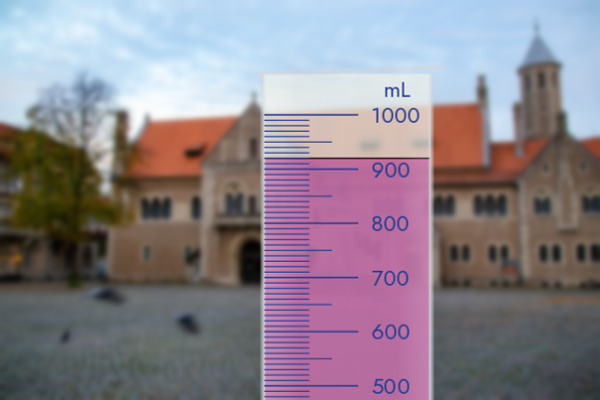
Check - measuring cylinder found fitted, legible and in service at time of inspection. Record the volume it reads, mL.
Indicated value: 920 mL
